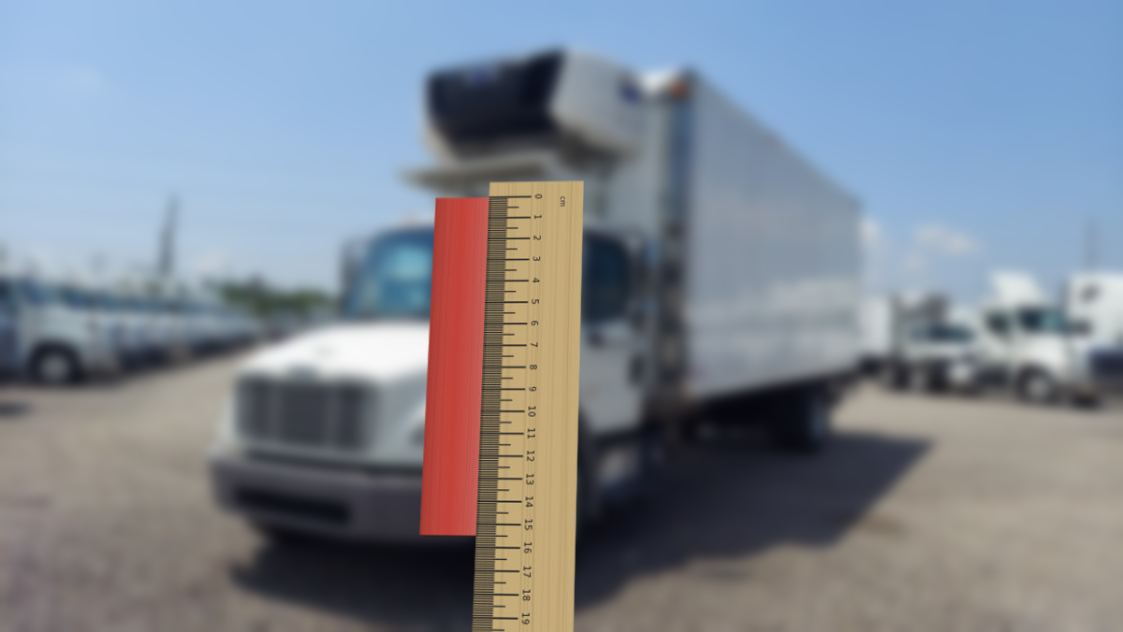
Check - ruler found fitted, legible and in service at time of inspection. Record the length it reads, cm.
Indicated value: 15.5 cm
